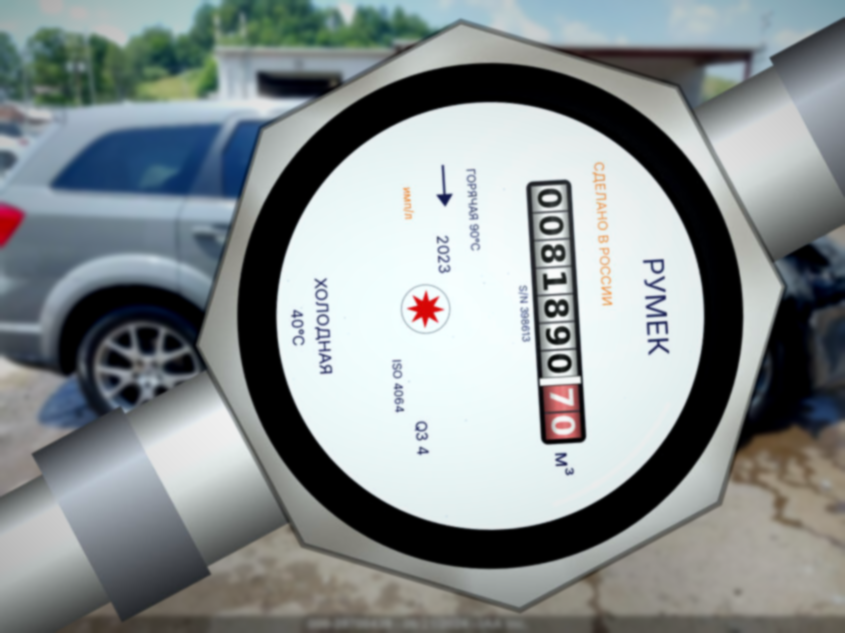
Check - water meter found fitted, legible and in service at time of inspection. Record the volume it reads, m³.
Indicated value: 81890.70 m³
